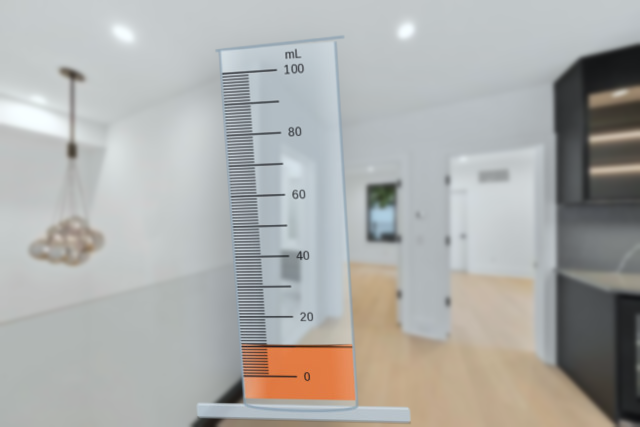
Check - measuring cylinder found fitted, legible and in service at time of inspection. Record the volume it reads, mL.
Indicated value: 10 mL
